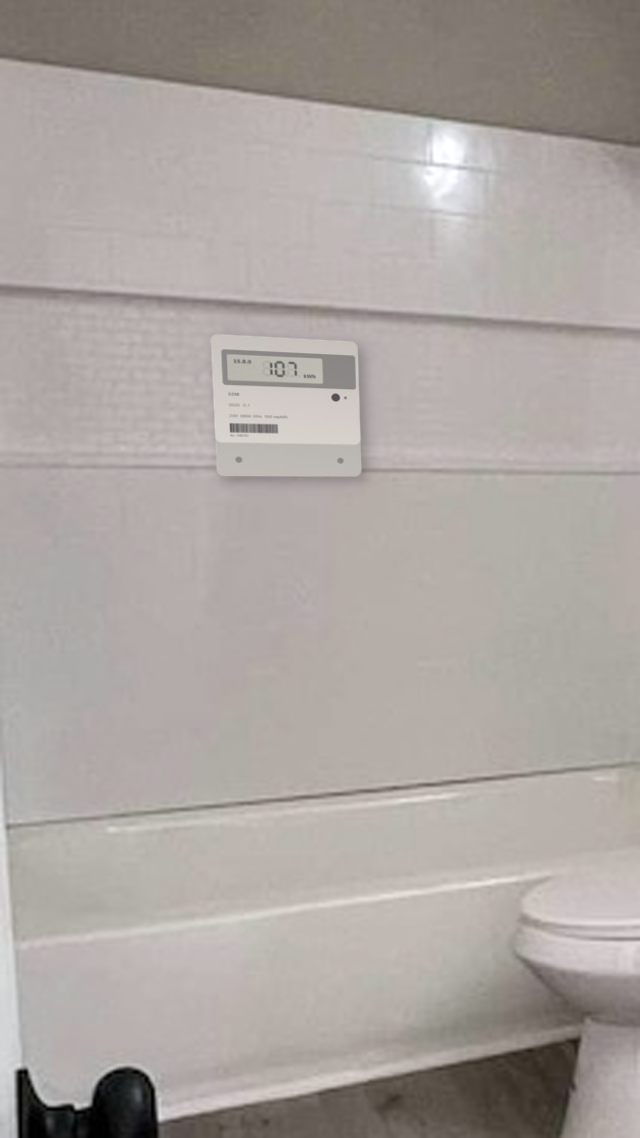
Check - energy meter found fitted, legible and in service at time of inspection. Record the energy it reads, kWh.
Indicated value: 107 kWh
